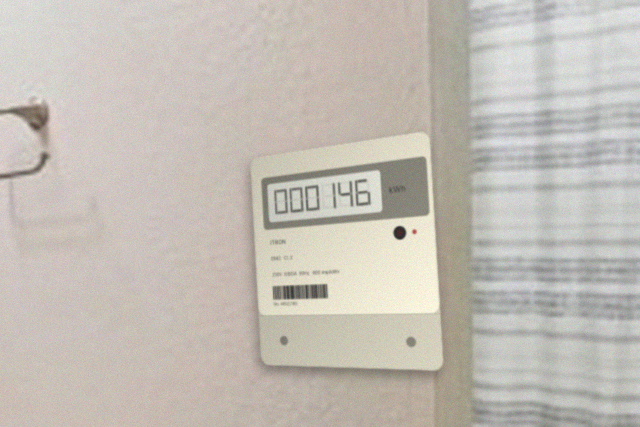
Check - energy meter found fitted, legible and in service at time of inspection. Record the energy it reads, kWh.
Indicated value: 146 kWh
